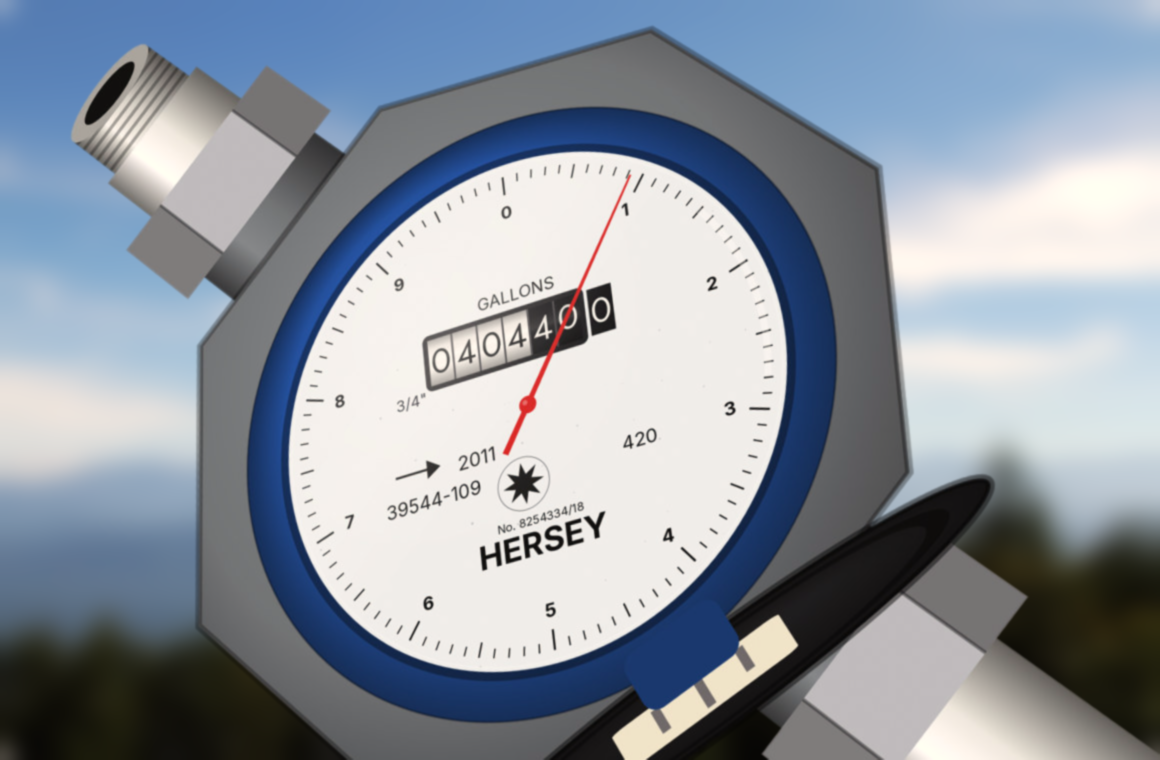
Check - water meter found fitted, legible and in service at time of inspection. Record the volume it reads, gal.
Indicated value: 404400.9 gal
